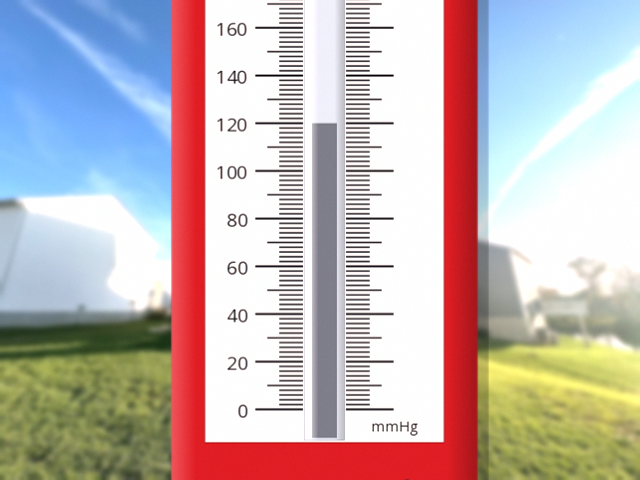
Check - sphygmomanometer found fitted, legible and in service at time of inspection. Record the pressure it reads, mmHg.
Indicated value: 120 mmHg
